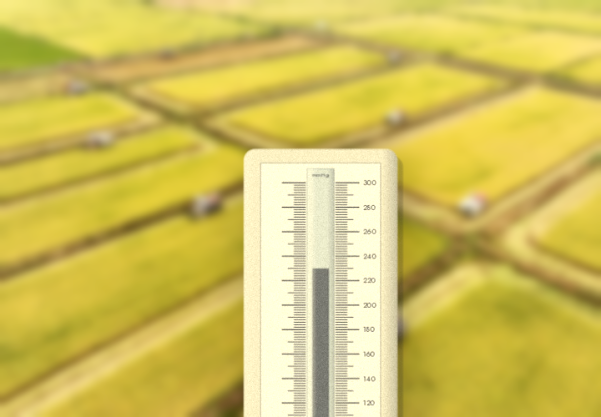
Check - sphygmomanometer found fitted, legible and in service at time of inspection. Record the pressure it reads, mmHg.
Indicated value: 230 mmHg
